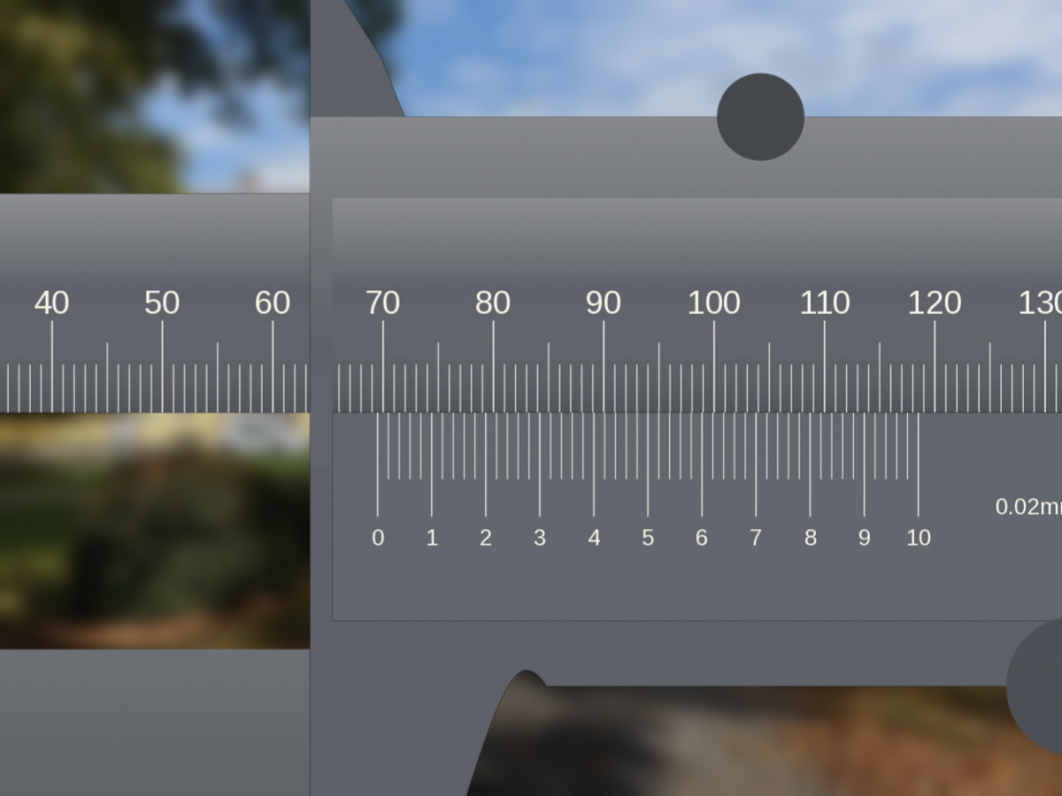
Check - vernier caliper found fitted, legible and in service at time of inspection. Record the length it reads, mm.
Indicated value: 69.5 mm
